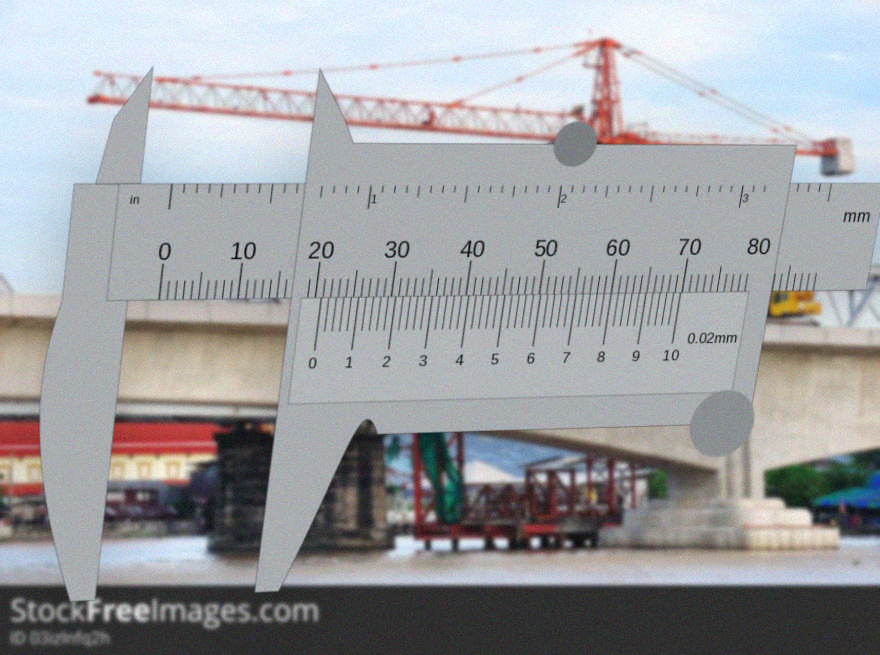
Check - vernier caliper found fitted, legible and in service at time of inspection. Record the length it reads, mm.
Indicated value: 20.8 mm
